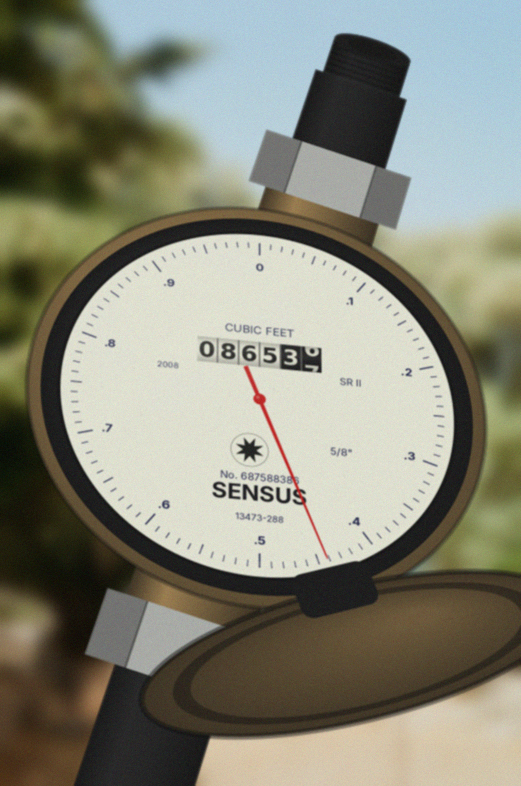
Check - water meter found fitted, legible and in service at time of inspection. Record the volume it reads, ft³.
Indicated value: 86536.44 ft³
